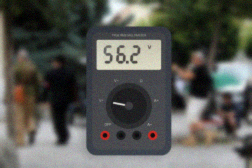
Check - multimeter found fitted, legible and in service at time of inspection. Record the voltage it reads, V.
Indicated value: 56.2 V
